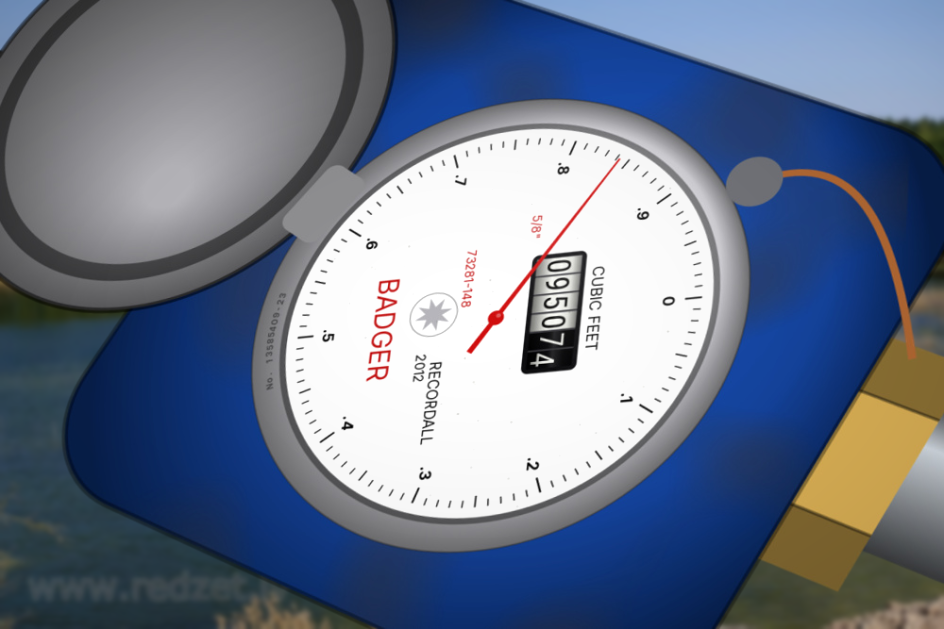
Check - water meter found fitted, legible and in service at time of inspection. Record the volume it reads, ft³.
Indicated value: 95073.84 ft³
